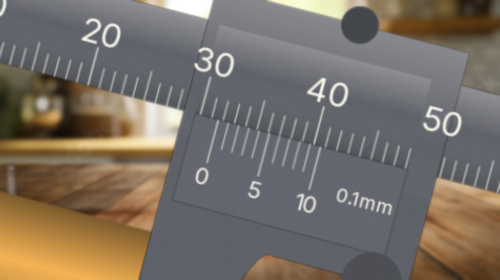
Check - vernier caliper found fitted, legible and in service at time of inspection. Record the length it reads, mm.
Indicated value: 31.6 mm
